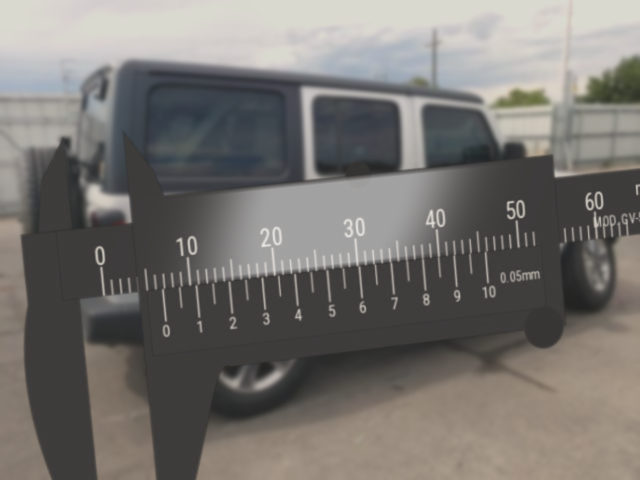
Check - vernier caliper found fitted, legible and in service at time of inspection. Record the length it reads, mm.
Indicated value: 6.8 mm
